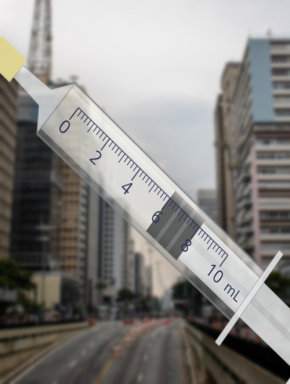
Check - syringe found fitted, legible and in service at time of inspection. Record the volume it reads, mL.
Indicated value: 6 mL
